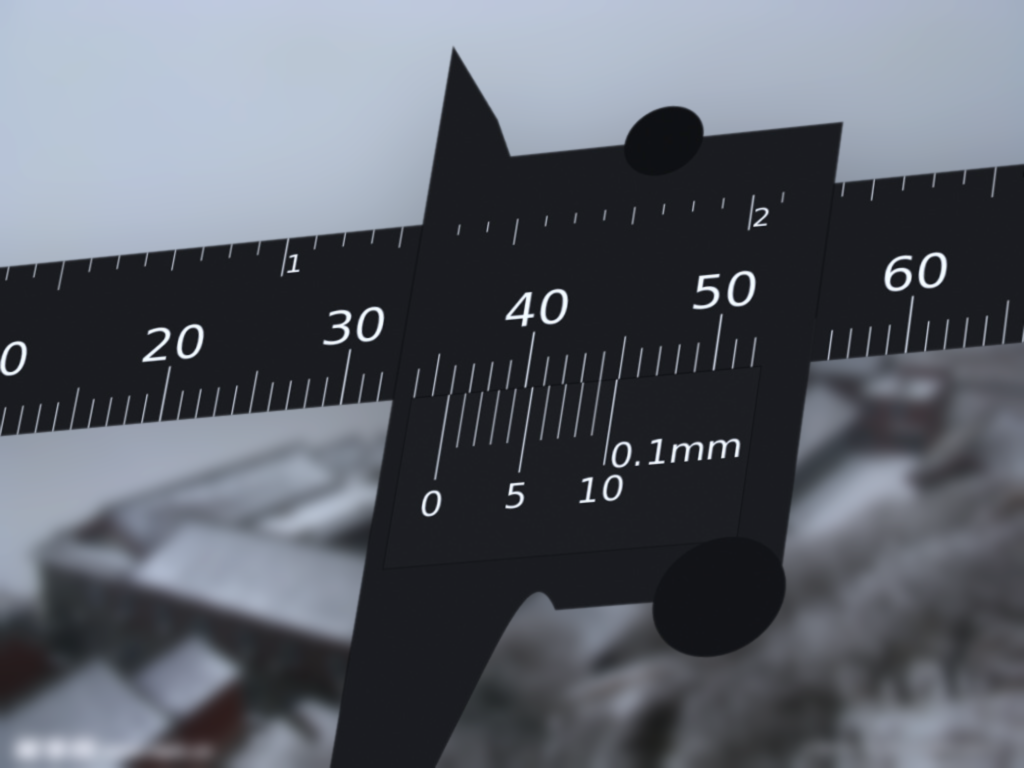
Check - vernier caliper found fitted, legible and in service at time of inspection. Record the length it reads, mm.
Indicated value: 35.9 mm
